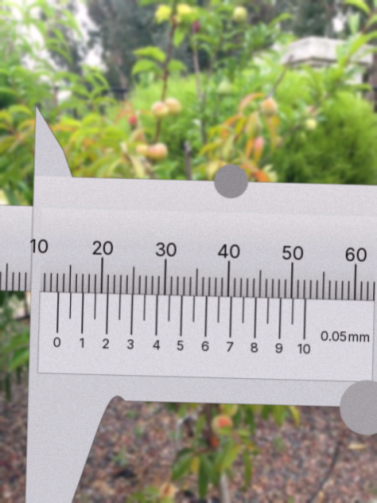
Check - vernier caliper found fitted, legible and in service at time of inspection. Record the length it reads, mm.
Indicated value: 13.2 mm
